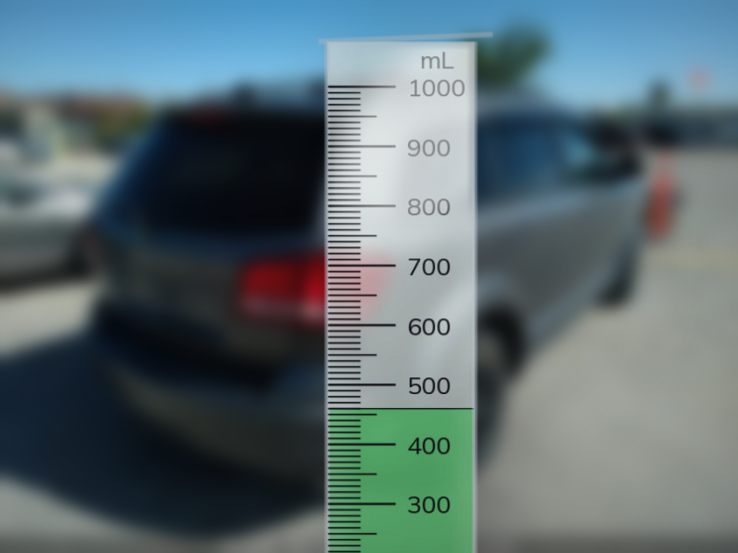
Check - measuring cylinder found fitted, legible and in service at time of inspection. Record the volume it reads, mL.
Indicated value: 460 mL
